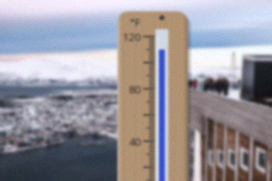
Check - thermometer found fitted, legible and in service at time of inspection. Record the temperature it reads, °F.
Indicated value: 110 °F
